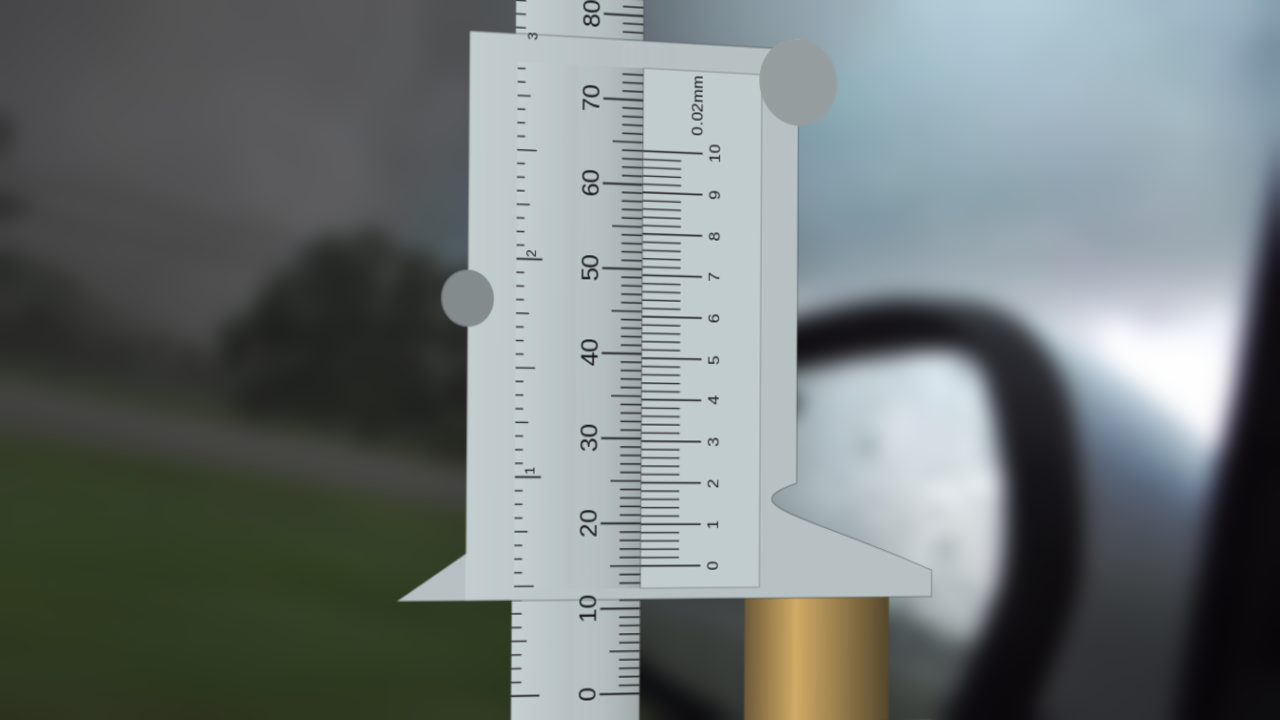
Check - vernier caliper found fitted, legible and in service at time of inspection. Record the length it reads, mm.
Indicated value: 15.0 mm
